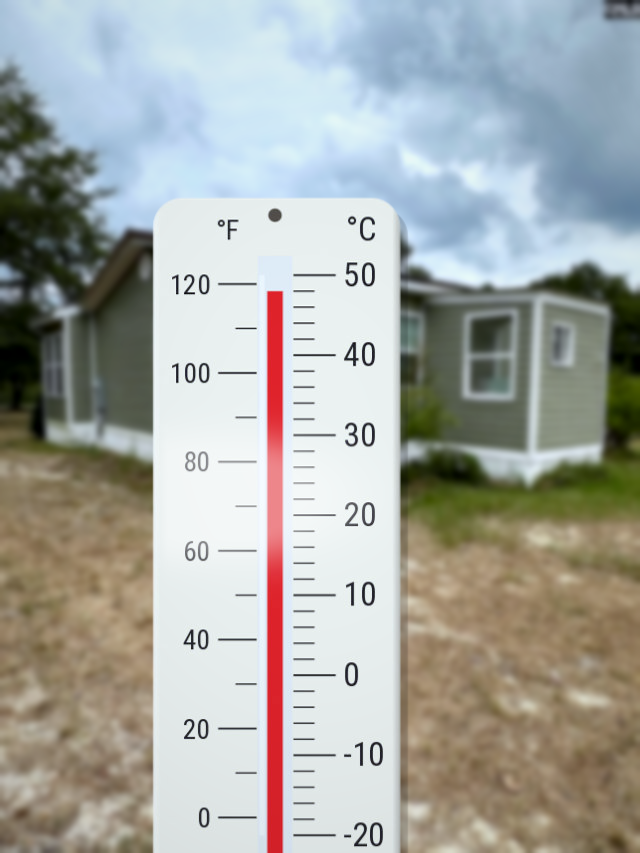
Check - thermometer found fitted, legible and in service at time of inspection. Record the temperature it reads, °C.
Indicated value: 48 °C
